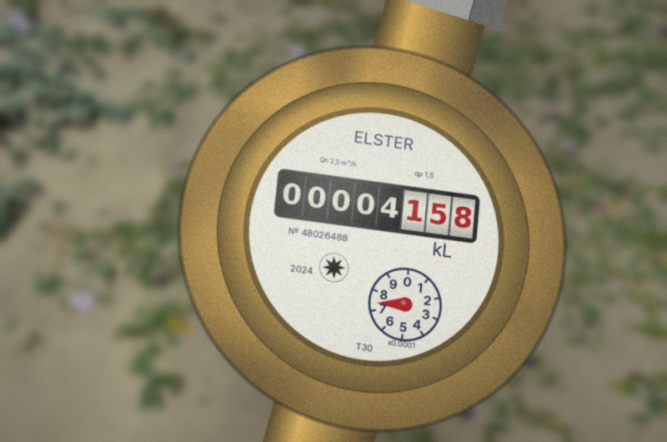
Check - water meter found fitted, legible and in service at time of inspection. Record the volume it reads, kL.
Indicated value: 4.1587 kL
